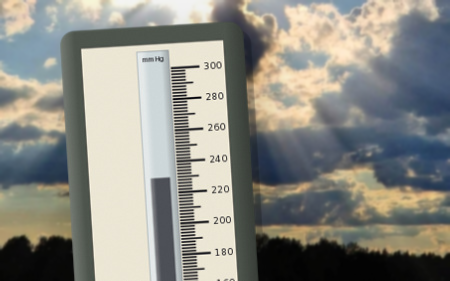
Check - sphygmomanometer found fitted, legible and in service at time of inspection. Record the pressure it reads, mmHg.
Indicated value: 230 mmHg
